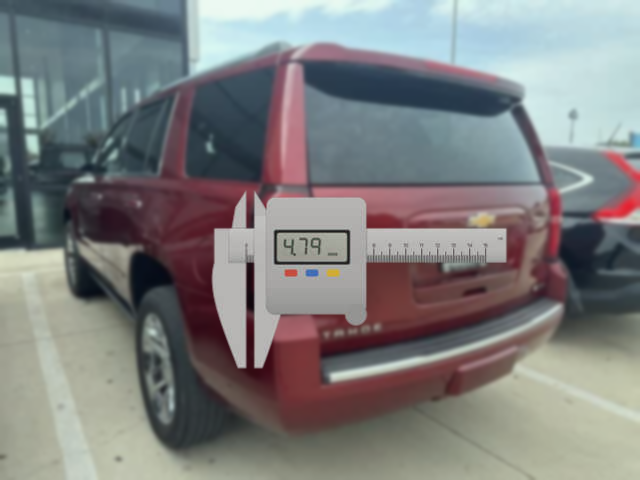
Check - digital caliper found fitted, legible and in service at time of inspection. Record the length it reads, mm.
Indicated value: 4.79 mm
